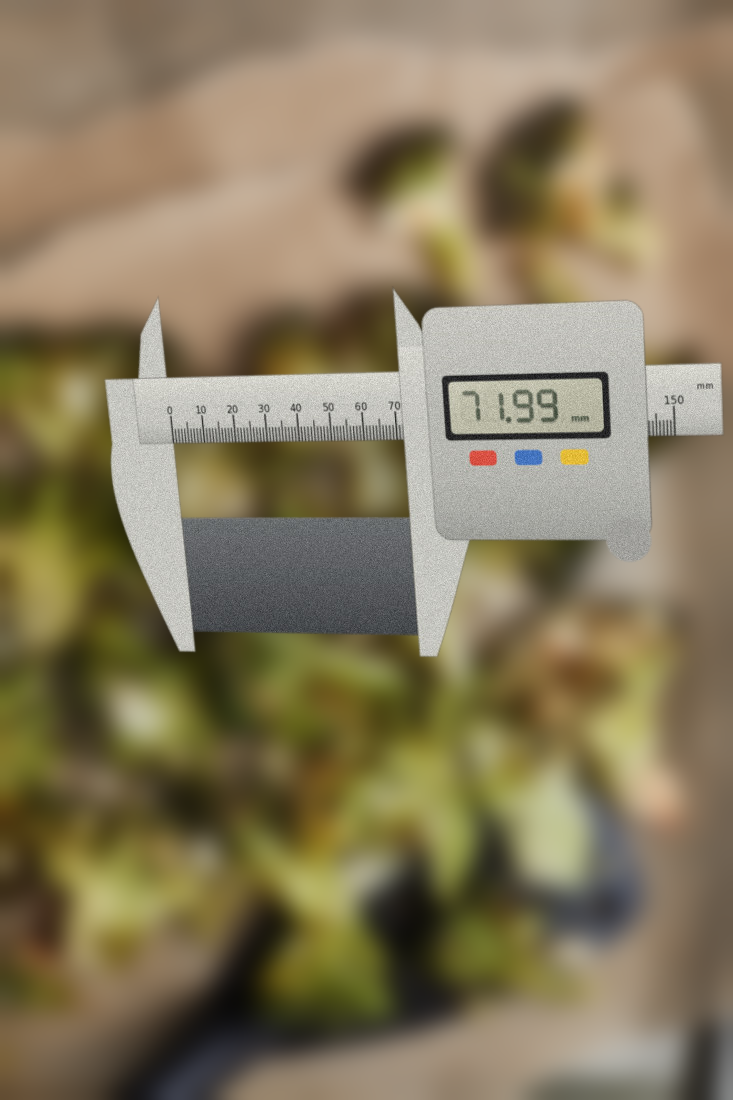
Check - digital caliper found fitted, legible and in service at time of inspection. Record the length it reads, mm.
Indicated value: 71.99 mm
